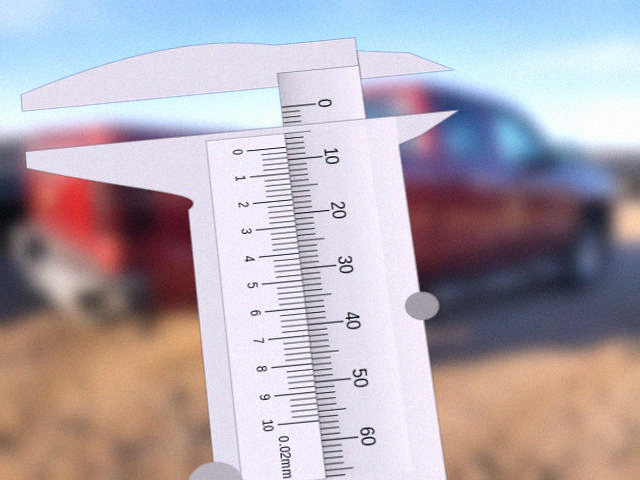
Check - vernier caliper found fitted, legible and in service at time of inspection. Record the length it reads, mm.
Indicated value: 7.6 mm
